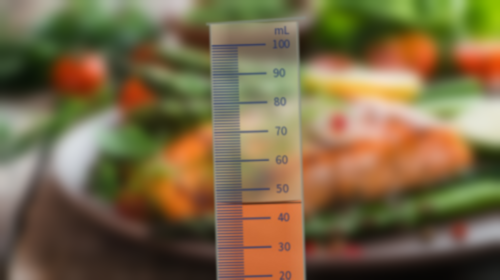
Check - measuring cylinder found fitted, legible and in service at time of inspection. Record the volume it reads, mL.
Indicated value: 45 mL
